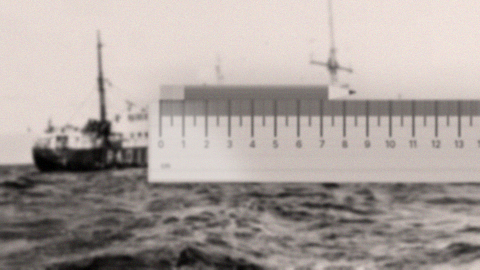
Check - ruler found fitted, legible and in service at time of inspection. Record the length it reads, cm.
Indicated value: 8.5 cm
